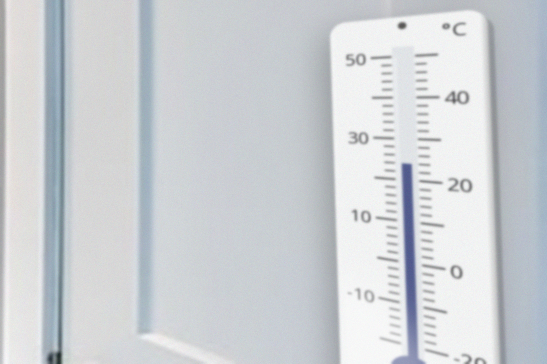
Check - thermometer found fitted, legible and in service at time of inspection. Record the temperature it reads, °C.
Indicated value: 24 °C
